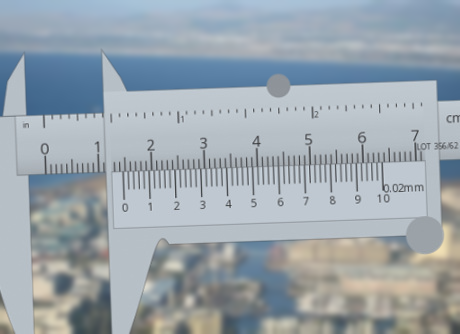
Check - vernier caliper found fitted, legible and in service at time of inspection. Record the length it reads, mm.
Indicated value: 14.6 mm
